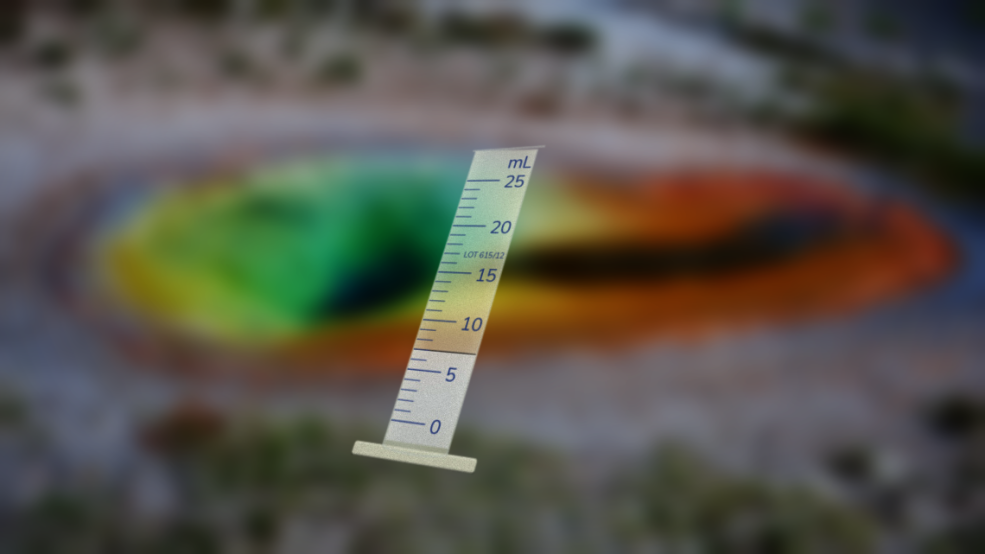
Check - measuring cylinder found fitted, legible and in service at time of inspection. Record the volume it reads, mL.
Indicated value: 7 mL
